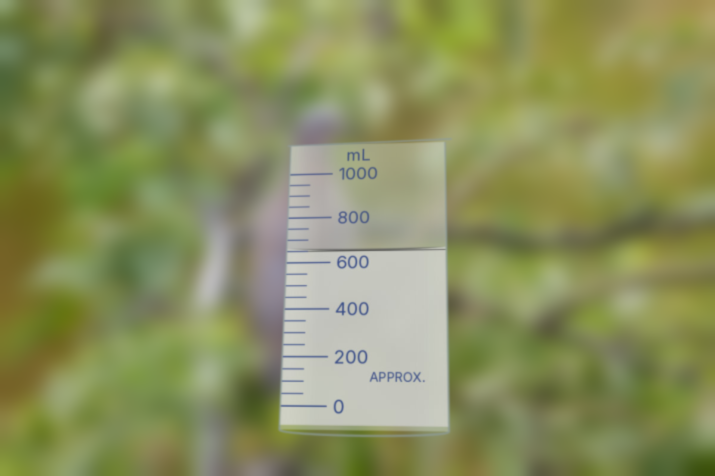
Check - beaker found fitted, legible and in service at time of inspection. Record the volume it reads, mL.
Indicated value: 650 mL
